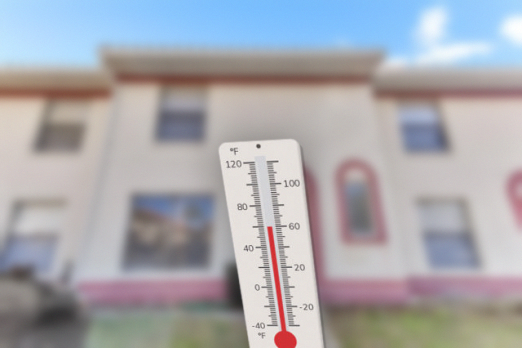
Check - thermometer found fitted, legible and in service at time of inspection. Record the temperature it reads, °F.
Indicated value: 60 °F
